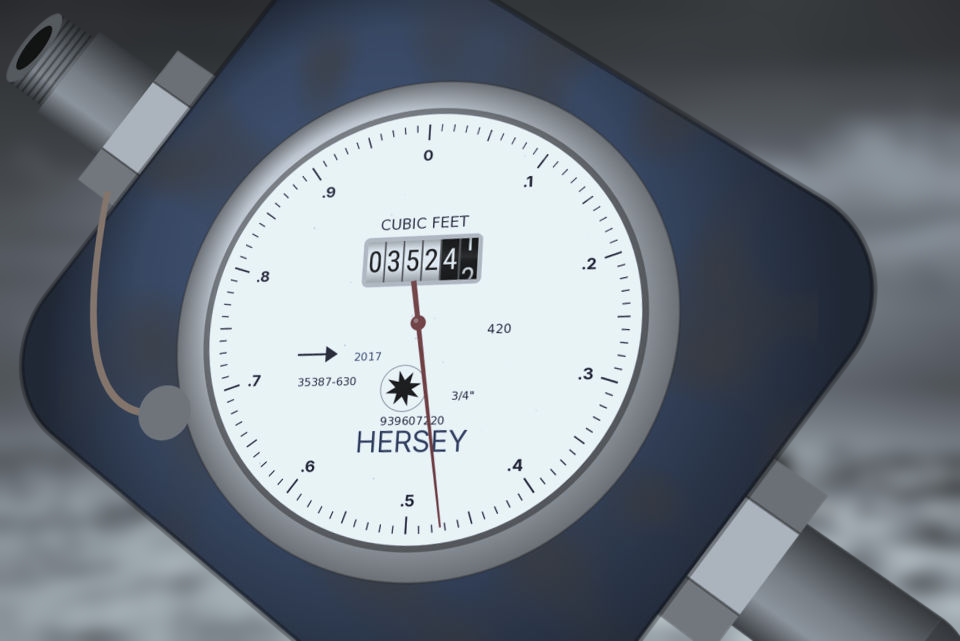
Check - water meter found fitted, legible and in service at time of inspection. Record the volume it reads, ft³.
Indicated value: 35241.47 ft³
